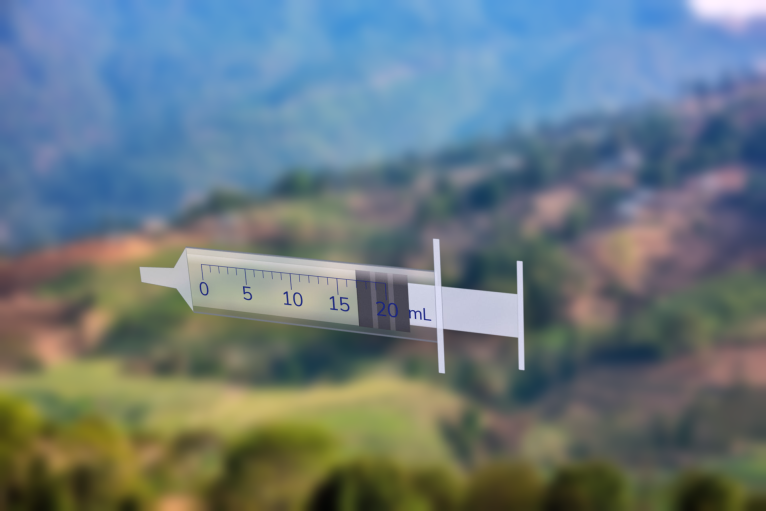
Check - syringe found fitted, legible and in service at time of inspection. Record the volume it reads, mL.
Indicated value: 17 mL
